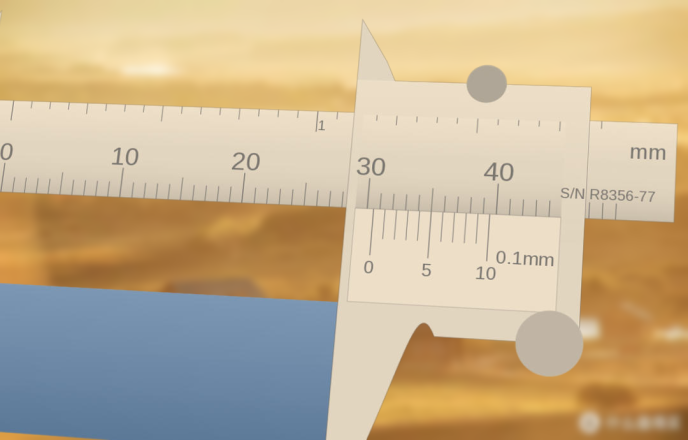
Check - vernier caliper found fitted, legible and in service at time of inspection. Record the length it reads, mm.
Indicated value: 30.5 mm
